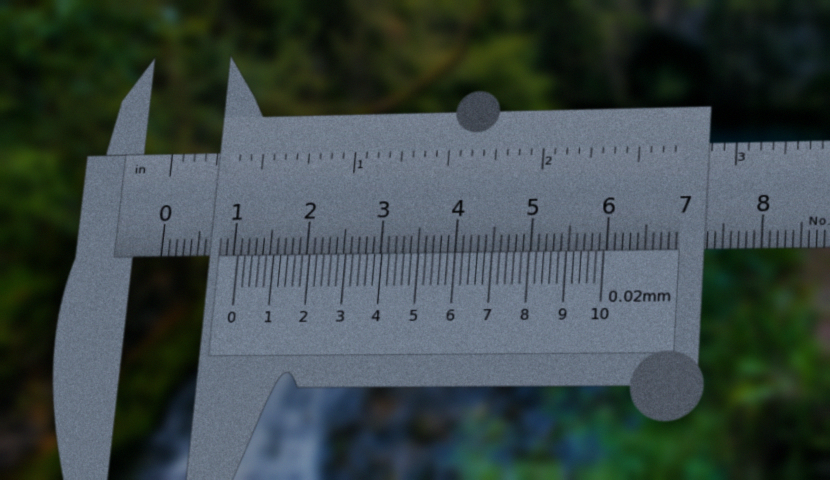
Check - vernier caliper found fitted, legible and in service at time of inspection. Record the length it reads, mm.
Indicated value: 10.6 mm
